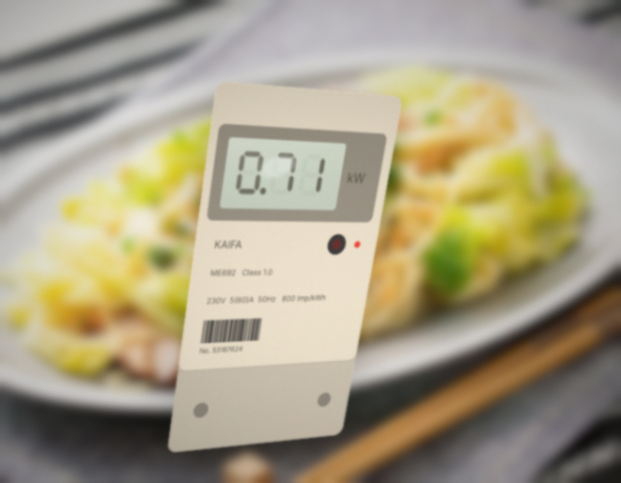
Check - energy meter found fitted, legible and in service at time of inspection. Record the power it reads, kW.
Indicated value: 0.71 kW
